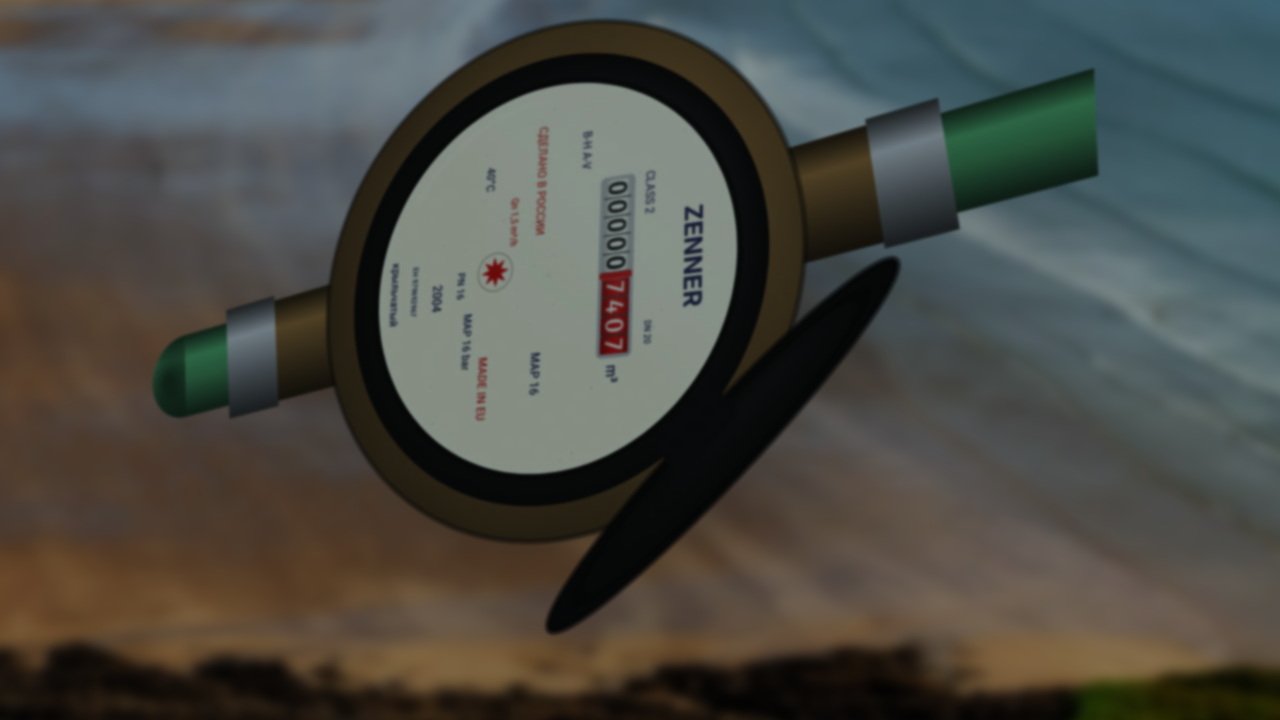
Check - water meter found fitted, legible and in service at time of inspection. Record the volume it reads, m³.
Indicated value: 0.7407 m³
